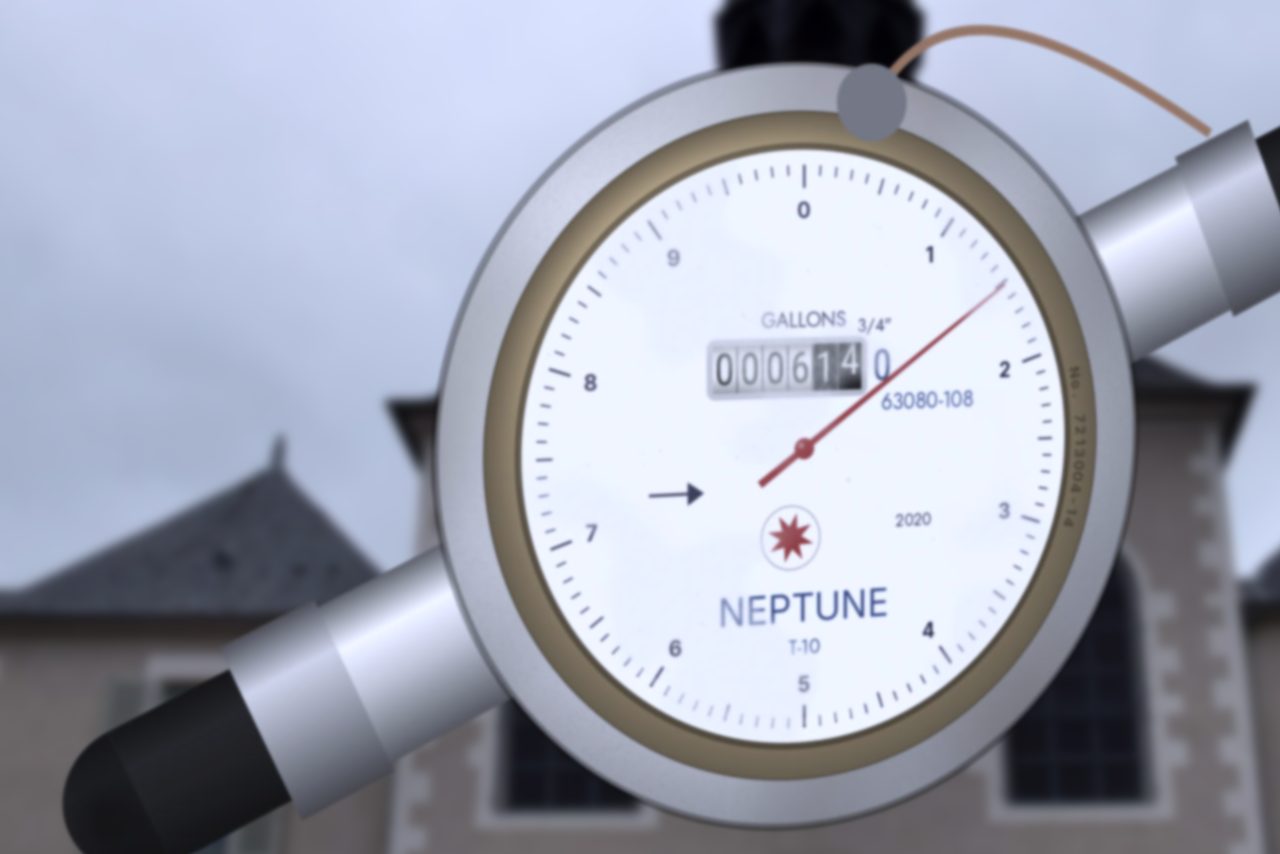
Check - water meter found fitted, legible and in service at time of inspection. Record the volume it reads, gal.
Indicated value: 6141.5 gal
